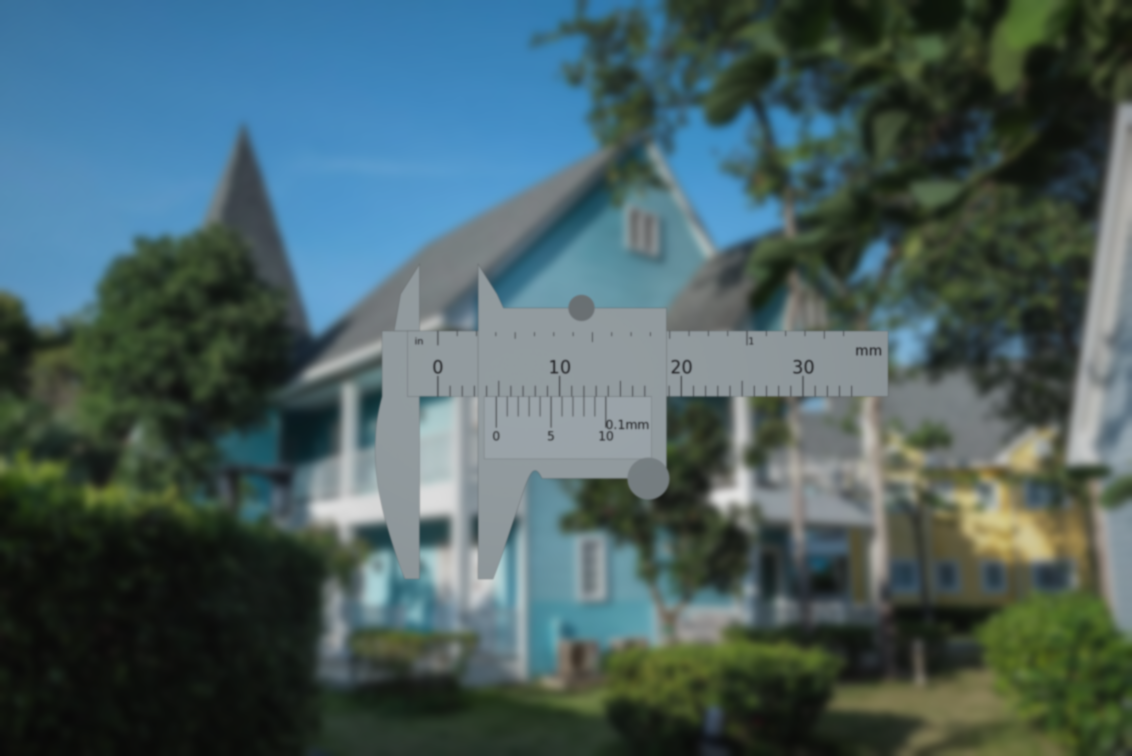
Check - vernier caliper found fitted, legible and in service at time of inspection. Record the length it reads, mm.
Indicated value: 4.8 mm
